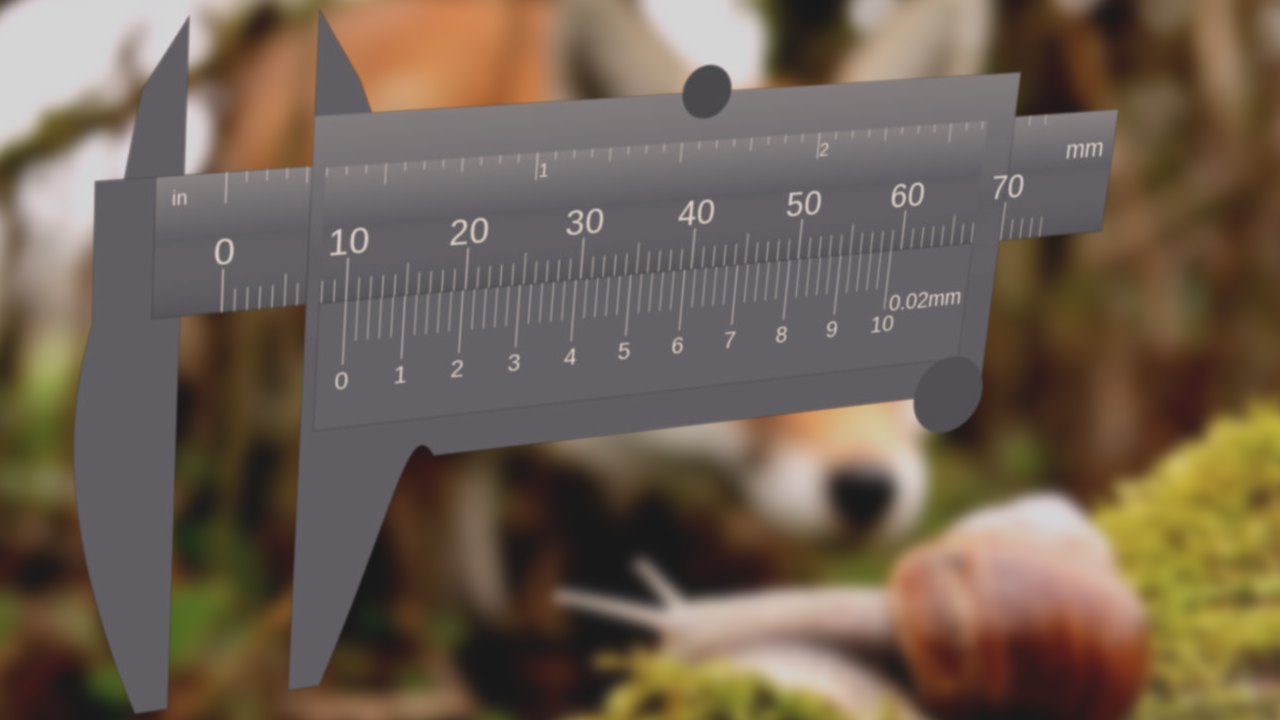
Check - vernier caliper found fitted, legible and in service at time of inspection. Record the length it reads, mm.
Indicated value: 10.0 mm
